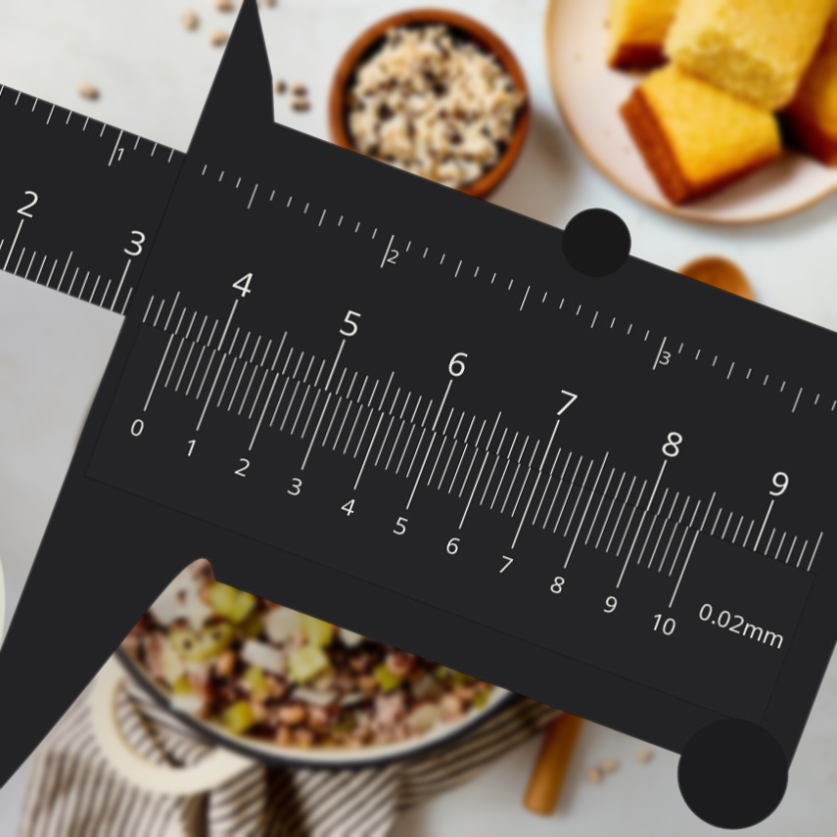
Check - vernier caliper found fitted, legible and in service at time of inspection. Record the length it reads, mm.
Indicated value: 35.8 mm
